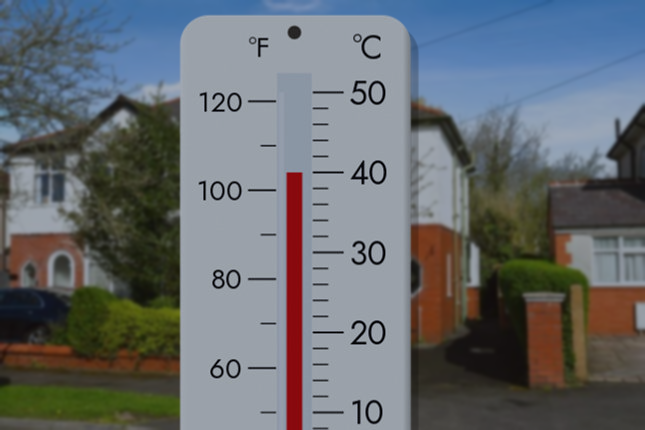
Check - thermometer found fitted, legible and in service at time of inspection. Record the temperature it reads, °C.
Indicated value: 40 °C
